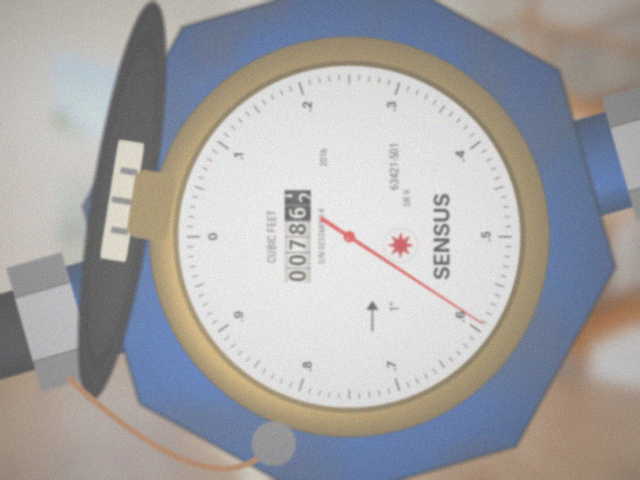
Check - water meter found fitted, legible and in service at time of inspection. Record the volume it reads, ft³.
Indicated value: 7861.59 ft³
